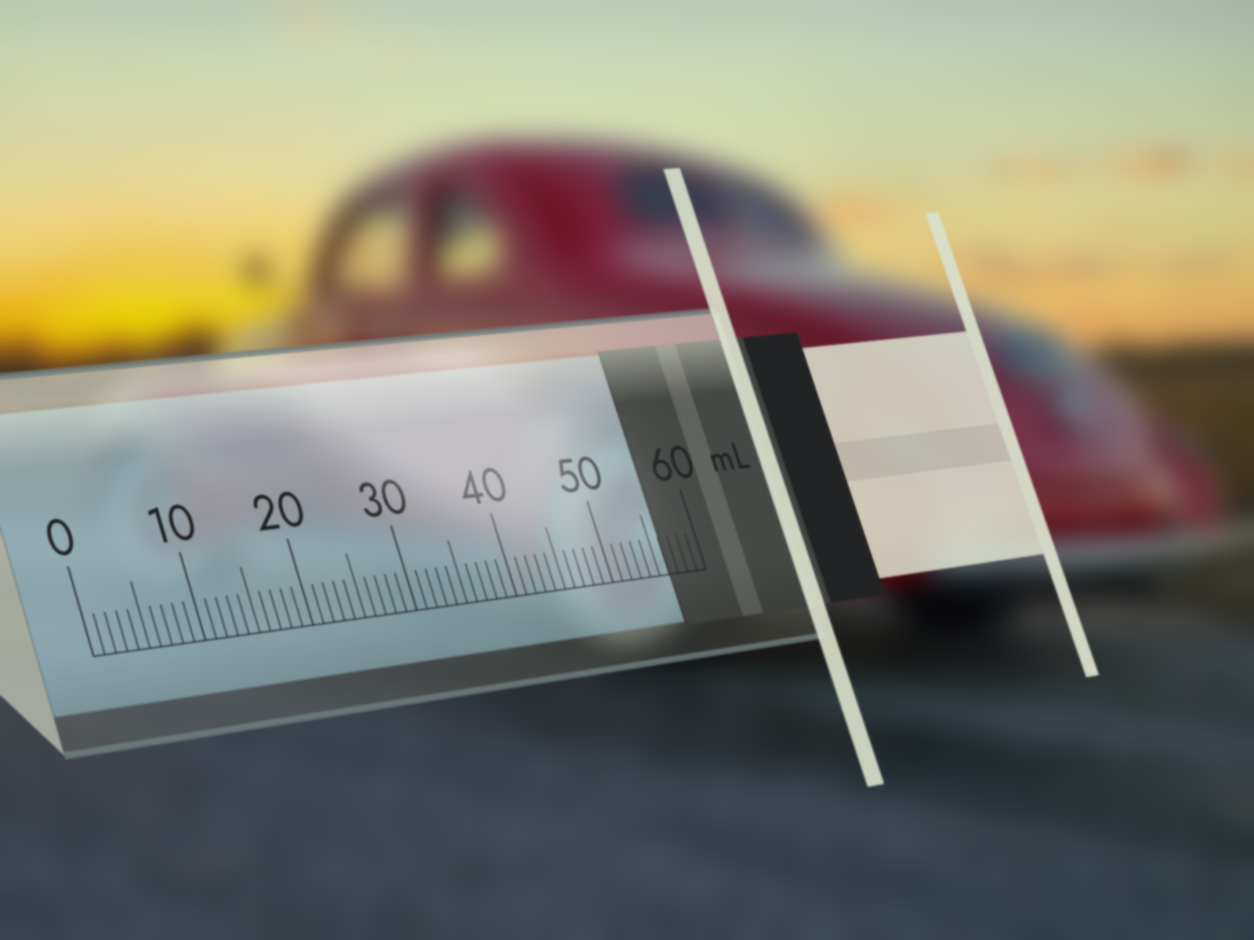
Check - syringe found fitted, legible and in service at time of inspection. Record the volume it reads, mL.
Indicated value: 56 mL
